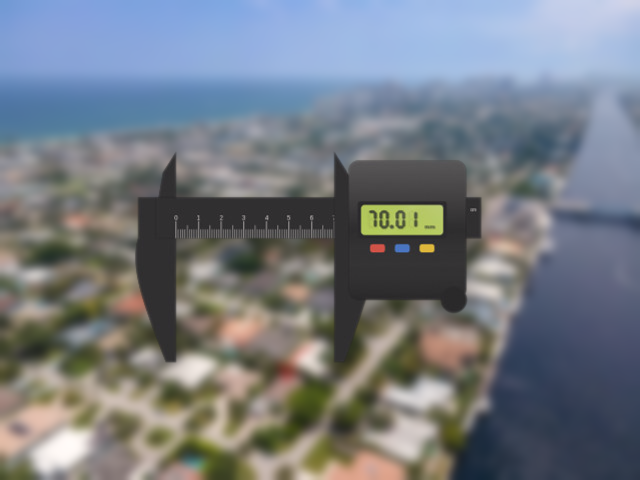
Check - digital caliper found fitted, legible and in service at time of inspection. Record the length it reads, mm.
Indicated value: 70.01 mm
